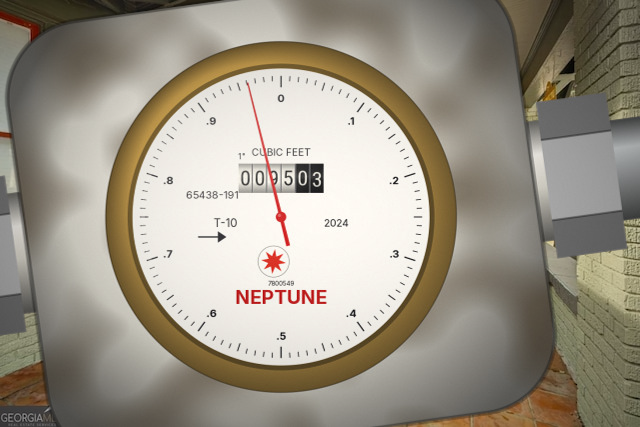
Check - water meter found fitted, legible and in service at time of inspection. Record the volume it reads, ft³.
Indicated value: 9502.96 ft³
